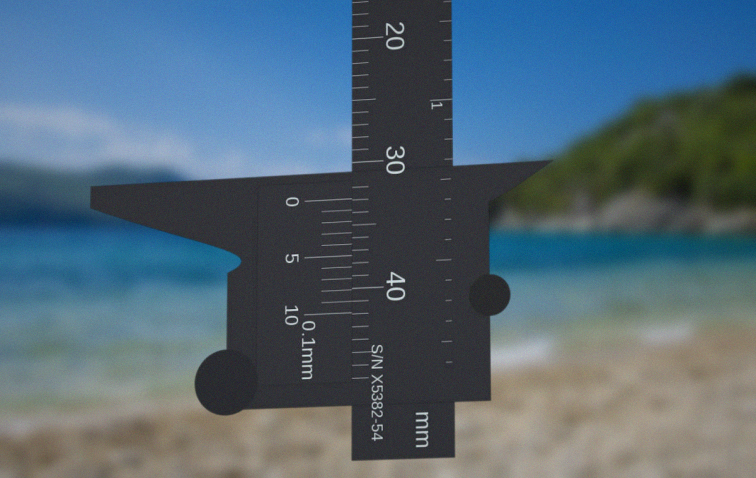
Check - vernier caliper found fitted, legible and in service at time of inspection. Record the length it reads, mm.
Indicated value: 32.9 mm
